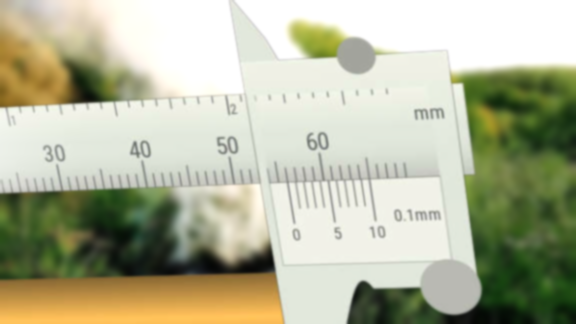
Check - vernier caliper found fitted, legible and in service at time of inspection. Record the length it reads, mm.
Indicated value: 56.0 mm
